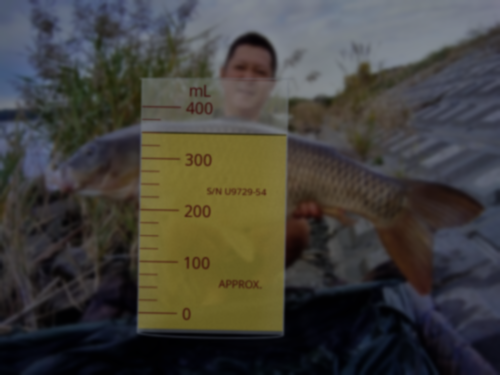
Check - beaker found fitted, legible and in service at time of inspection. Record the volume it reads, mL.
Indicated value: 350 mL
